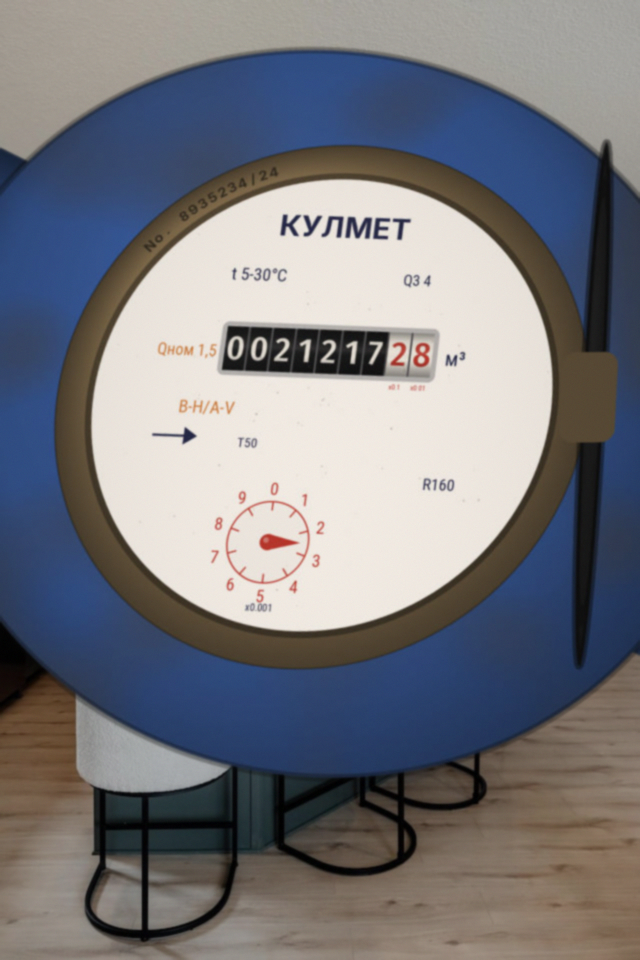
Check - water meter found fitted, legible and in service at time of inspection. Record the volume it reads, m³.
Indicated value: 21217.282 m³
